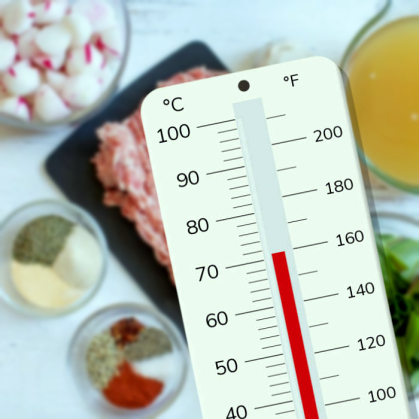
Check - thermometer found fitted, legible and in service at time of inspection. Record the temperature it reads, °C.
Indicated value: 71 °C
